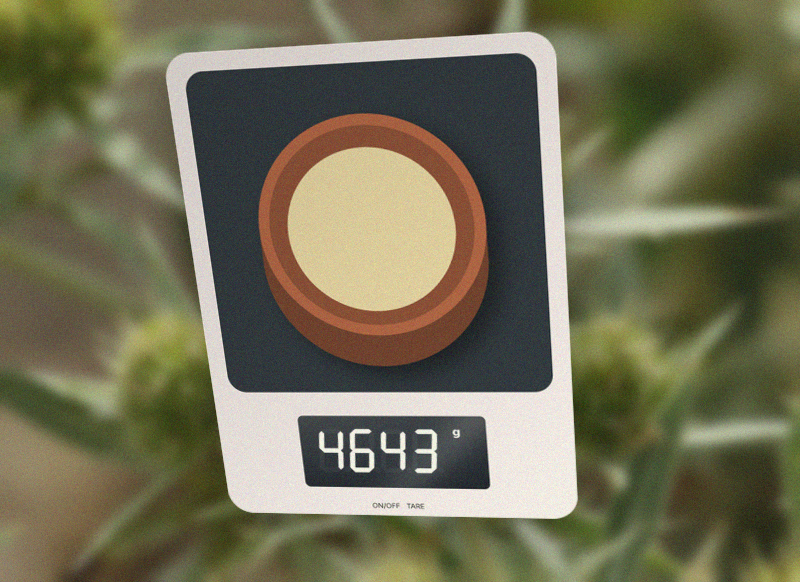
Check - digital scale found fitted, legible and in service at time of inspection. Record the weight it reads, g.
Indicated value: 4643 g
